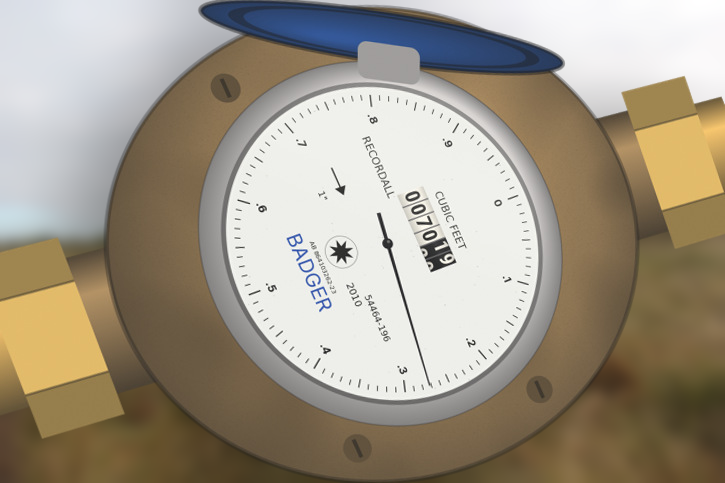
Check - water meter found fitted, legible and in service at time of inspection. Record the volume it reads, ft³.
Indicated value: 7019.27 ft³
